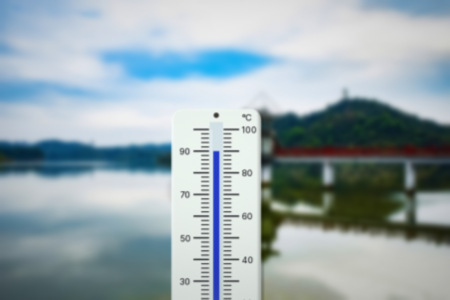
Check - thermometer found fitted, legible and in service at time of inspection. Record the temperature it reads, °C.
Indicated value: 90 °C
